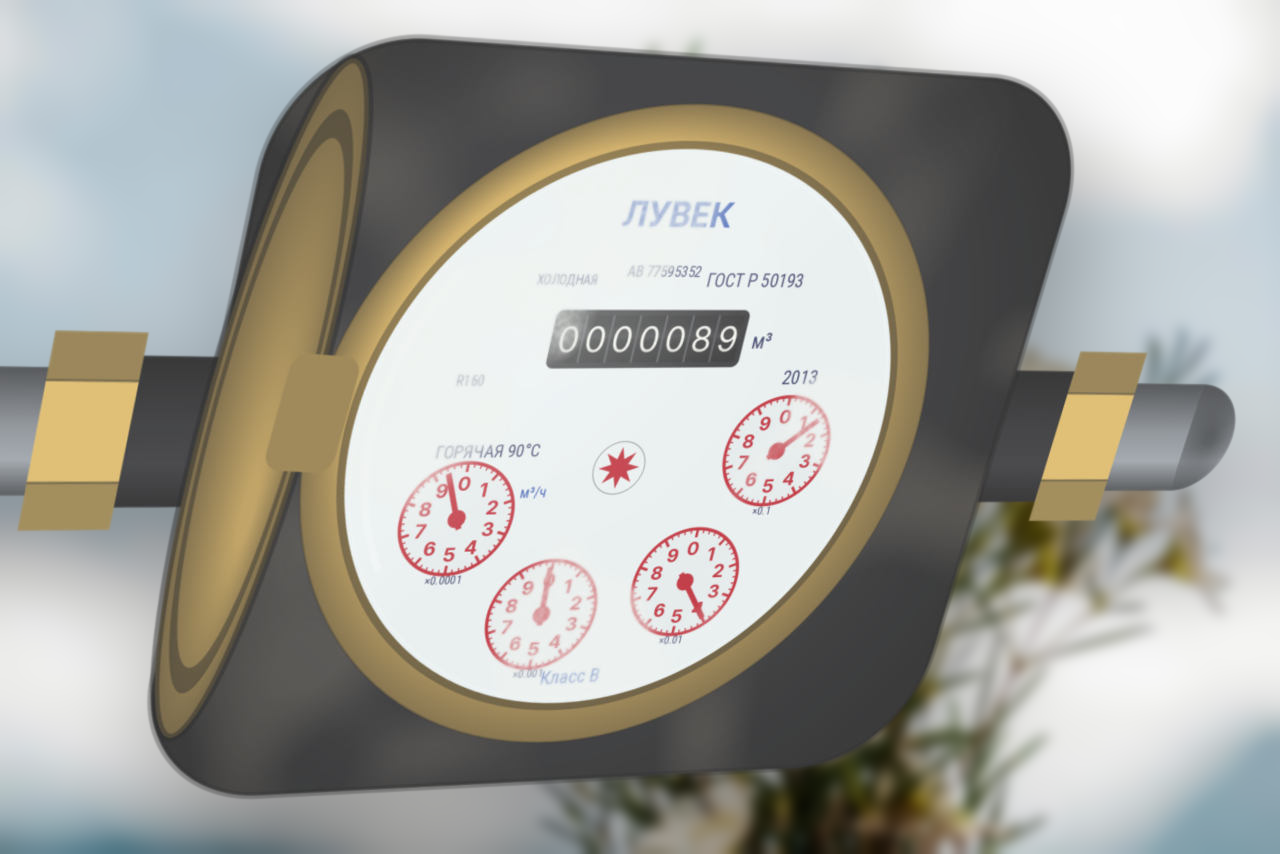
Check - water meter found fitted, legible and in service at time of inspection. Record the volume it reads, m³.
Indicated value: 89.1399 m³
